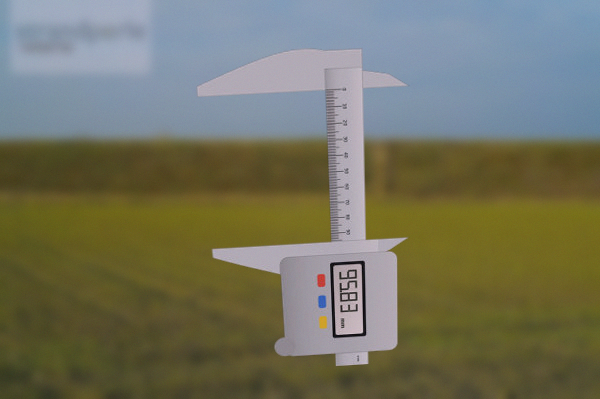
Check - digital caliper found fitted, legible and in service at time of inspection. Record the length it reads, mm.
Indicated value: 95.83 mm
